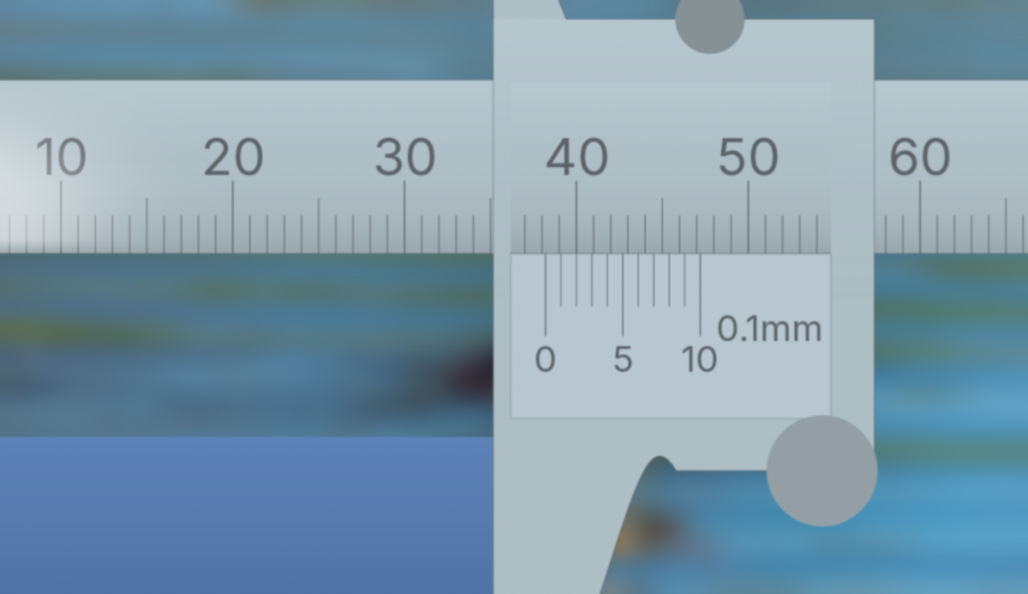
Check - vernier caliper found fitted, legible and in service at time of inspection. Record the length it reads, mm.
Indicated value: 38.2 mm
